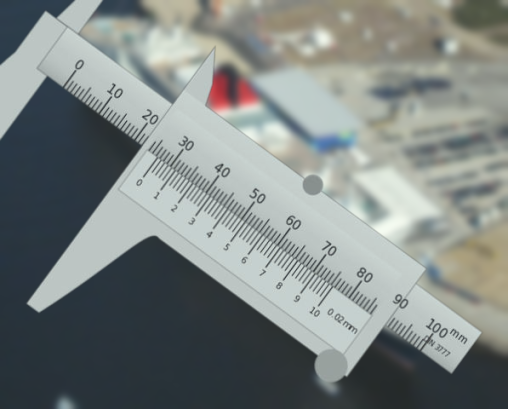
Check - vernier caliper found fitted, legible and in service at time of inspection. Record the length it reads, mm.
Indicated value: 26.5 mm
